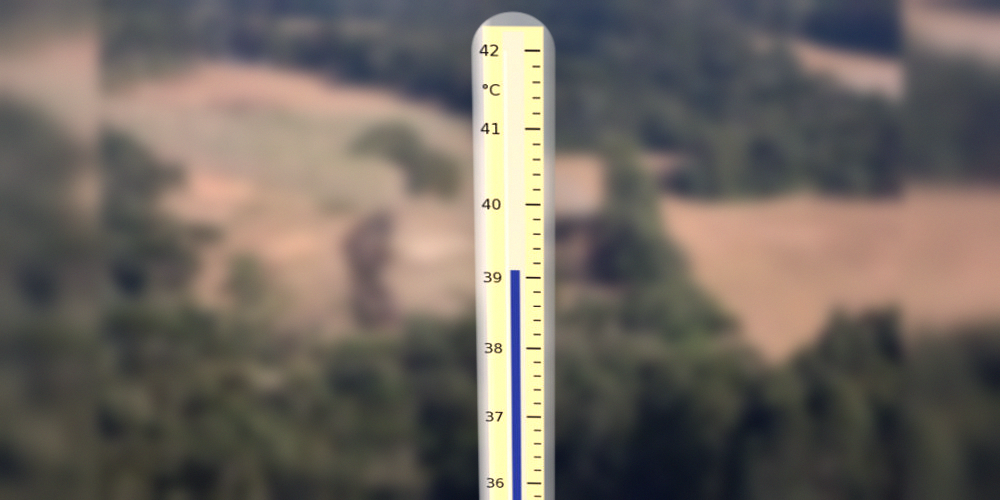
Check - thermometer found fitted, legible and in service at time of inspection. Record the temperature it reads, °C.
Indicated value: 39.1 °C
